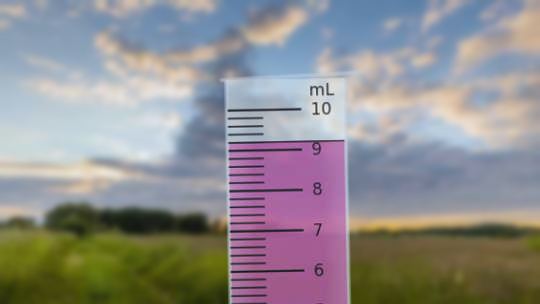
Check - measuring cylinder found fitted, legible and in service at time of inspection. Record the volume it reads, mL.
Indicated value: 9.2 mL
